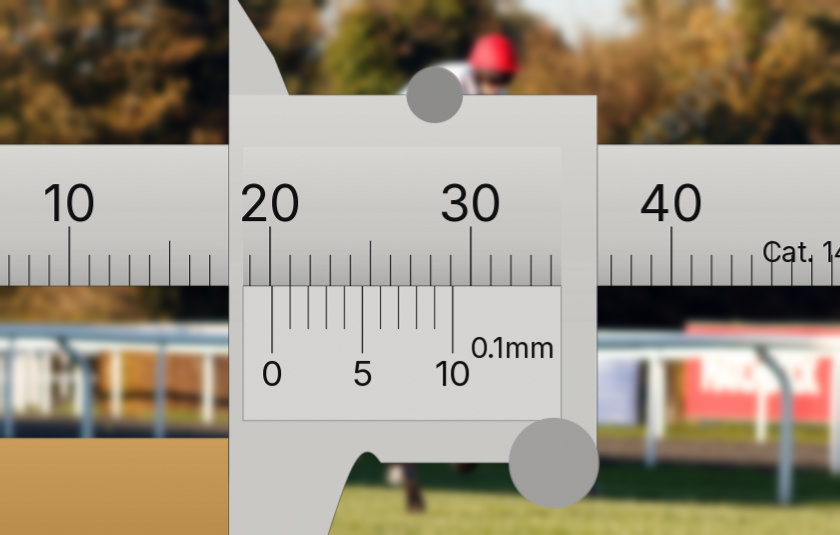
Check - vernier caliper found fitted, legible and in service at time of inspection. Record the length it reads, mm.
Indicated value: 20.1 mm
